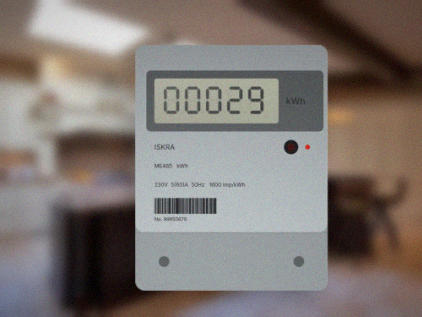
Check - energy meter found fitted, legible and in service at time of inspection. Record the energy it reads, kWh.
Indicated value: 29 kWh
